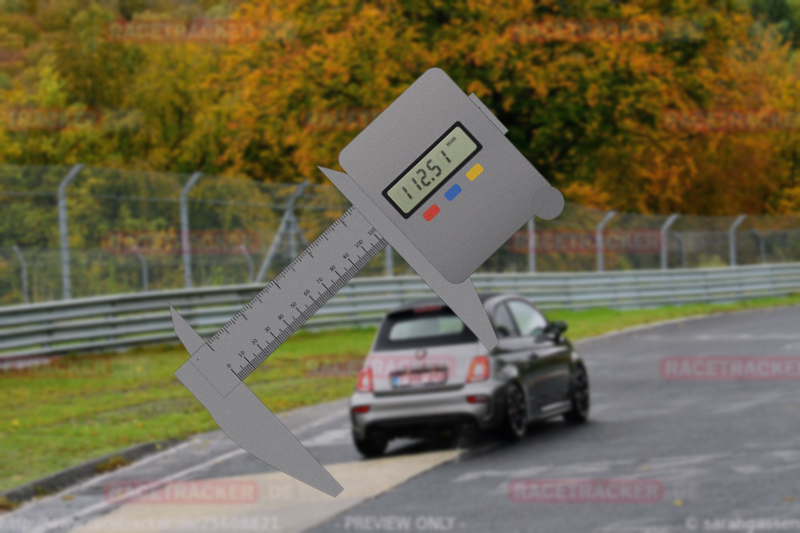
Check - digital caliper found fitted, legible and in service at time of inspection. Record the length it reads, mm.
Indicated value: 112.51 mm
